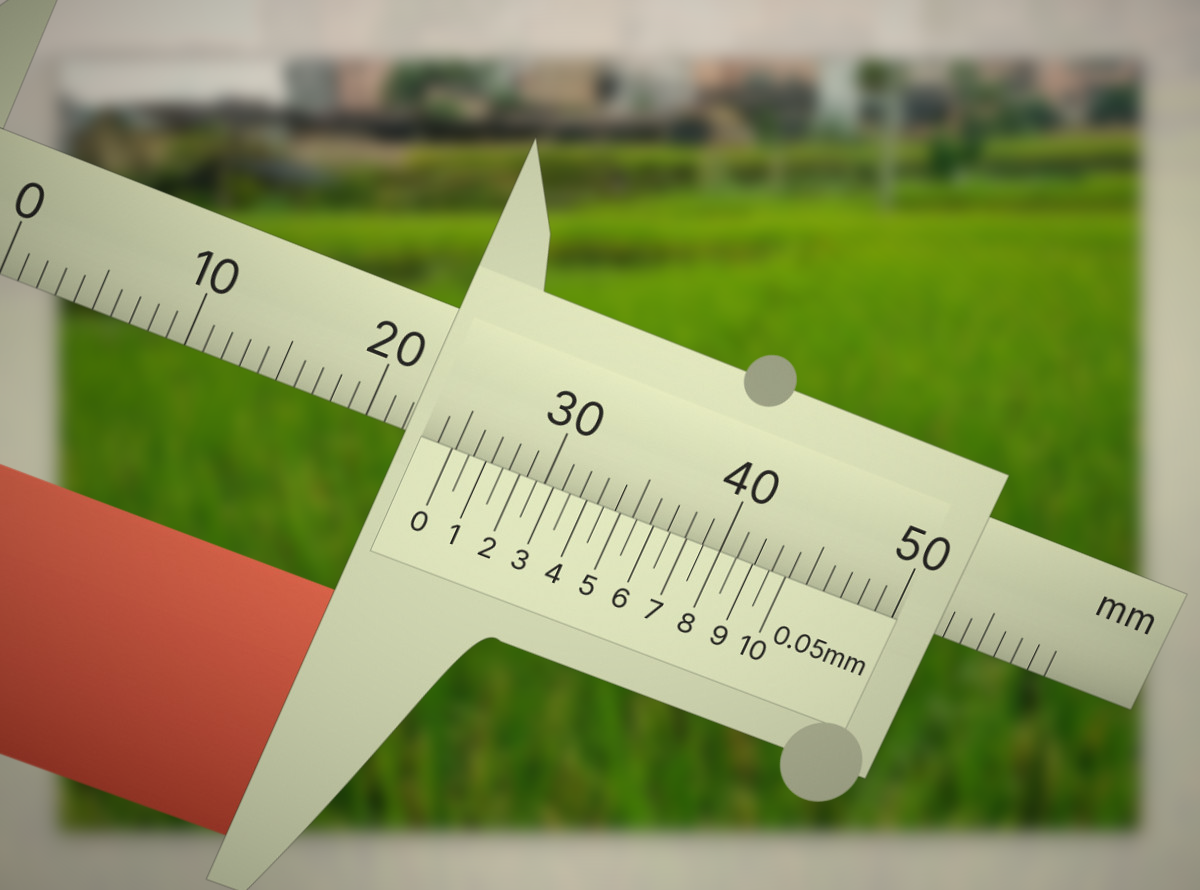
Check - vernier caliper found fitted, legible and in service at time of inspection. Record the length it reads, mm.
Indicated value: 24.8 mm
